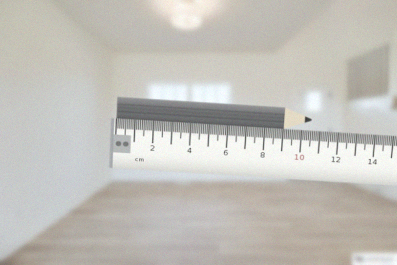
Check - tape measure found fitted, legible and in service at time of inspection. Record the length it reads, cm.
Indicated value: 10.5 cm
